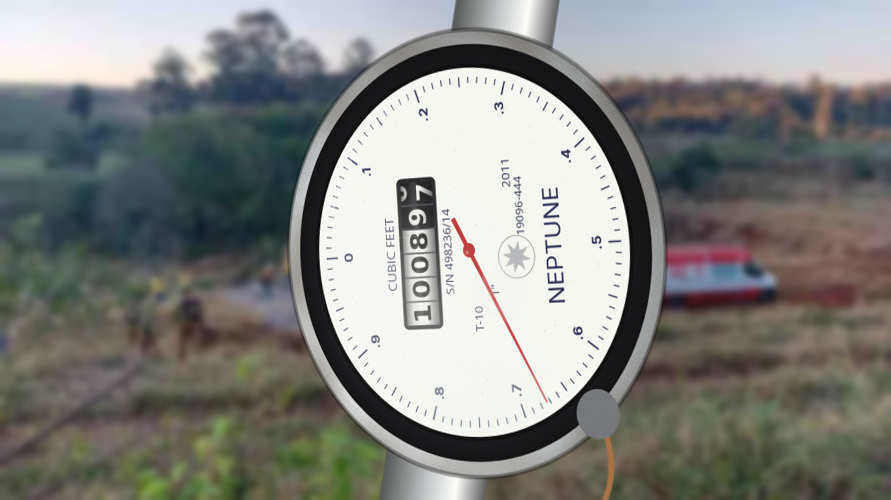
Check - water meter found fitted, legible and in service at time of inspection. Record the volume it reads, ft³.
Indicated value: 100896.67 ft³
